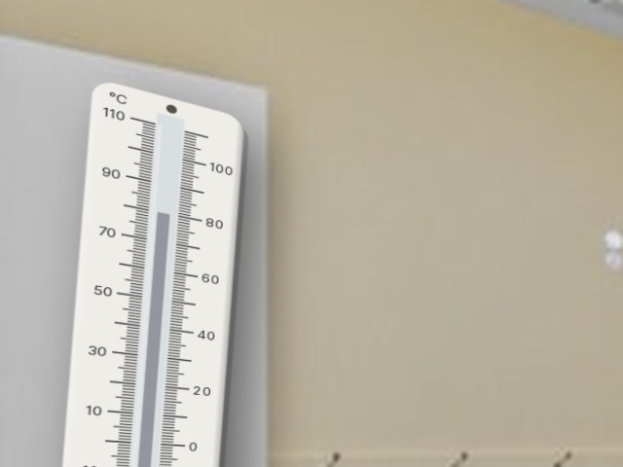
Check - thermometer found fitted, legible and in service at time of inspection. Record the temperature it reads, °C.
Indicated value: 80 °C
